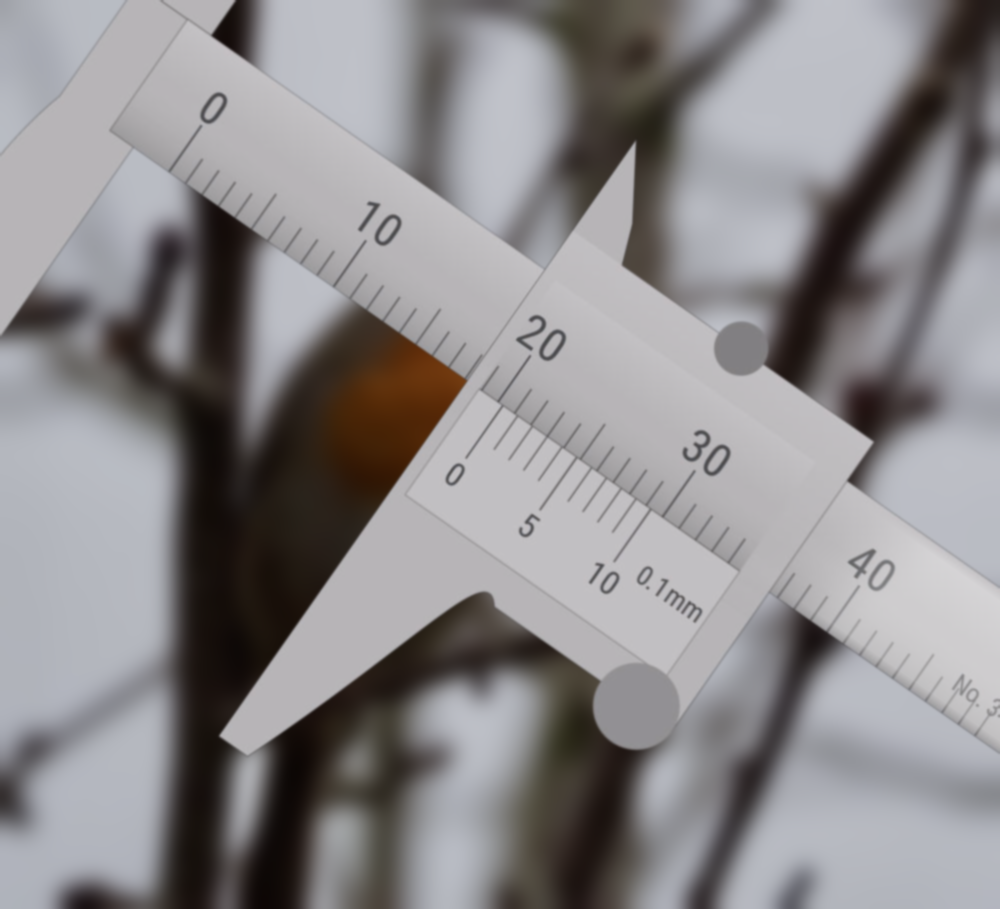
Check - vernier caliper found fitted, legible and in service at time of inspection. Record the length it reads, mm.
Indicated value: 20.3 mm
